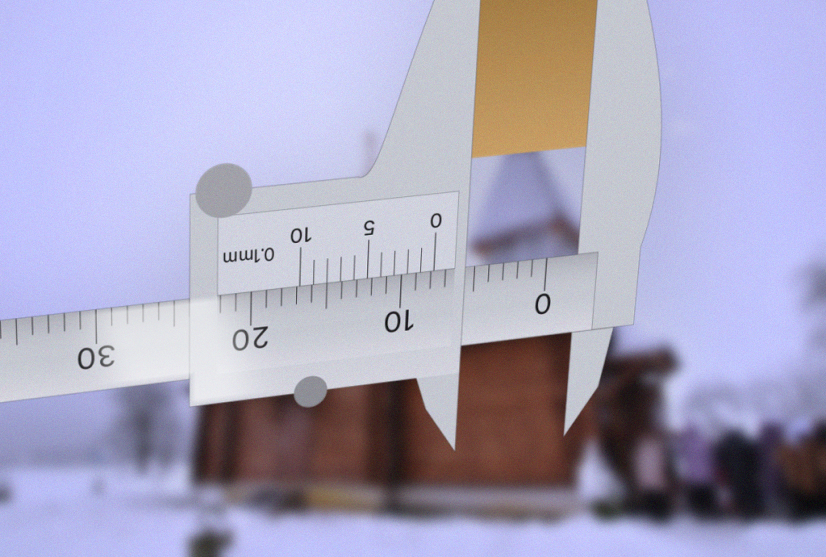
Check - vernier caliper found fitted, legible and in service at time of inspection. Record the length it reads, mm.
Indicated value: 7.8 mm
